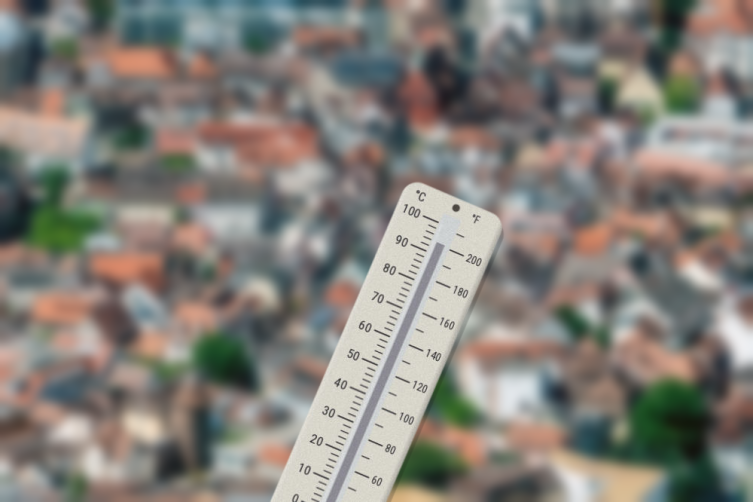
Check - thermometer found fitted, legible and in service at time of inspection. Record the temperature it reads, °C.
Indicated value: 94 °C
